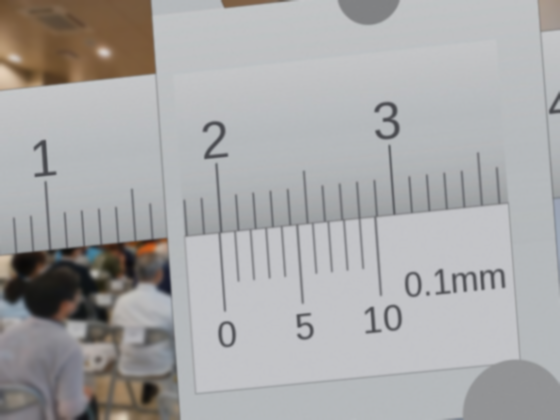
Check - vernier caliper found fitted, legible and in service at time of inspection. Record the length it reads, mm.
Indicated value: 19.9 mm
